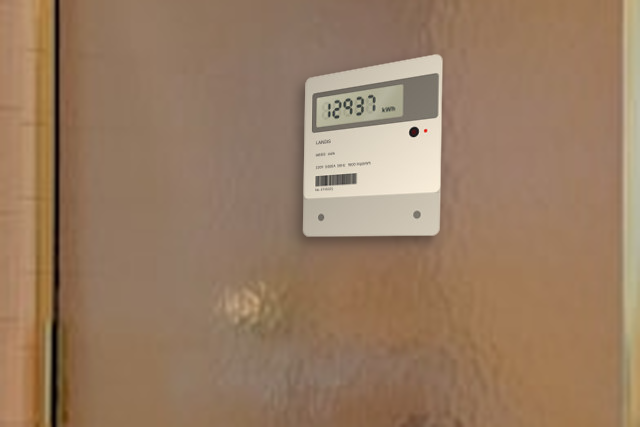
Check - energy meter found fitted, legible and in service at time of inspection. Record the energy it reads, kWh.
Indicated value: 12937 kWh
